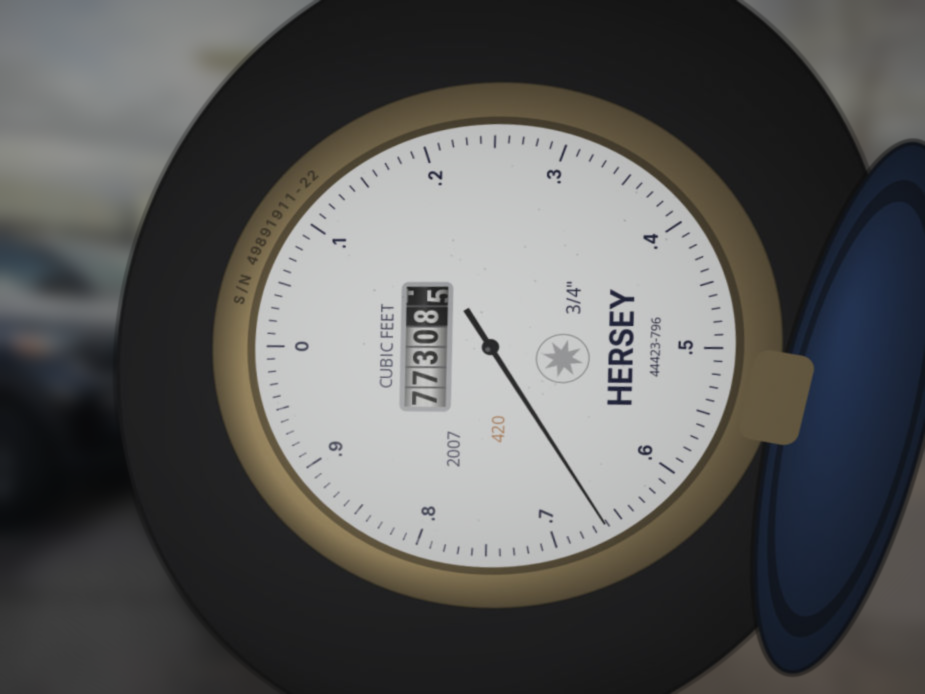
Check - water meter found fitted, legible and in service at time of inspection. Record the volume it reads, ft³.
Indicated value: 773084.66 ft³
